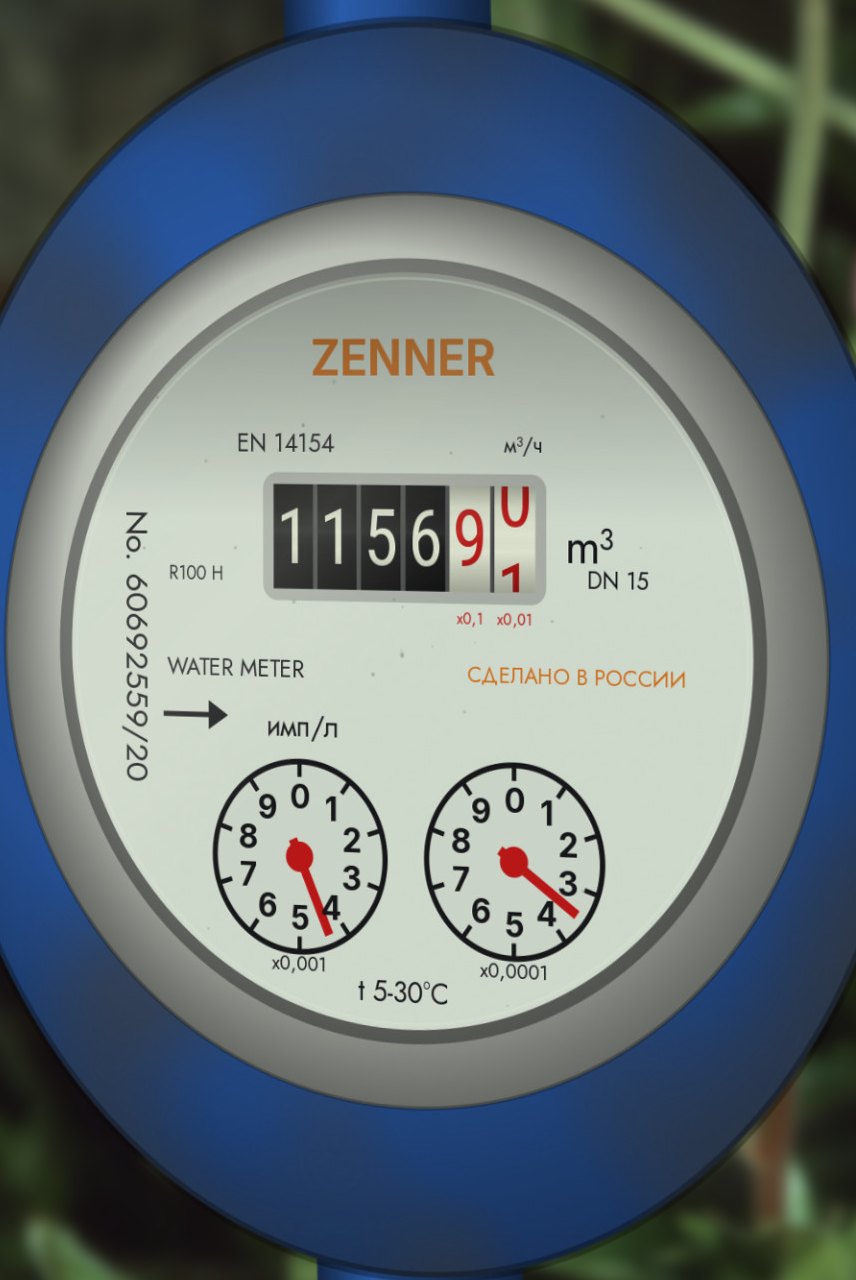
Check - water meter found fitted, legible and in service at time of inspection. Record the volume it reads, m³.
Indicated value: 1156.9043 m³
